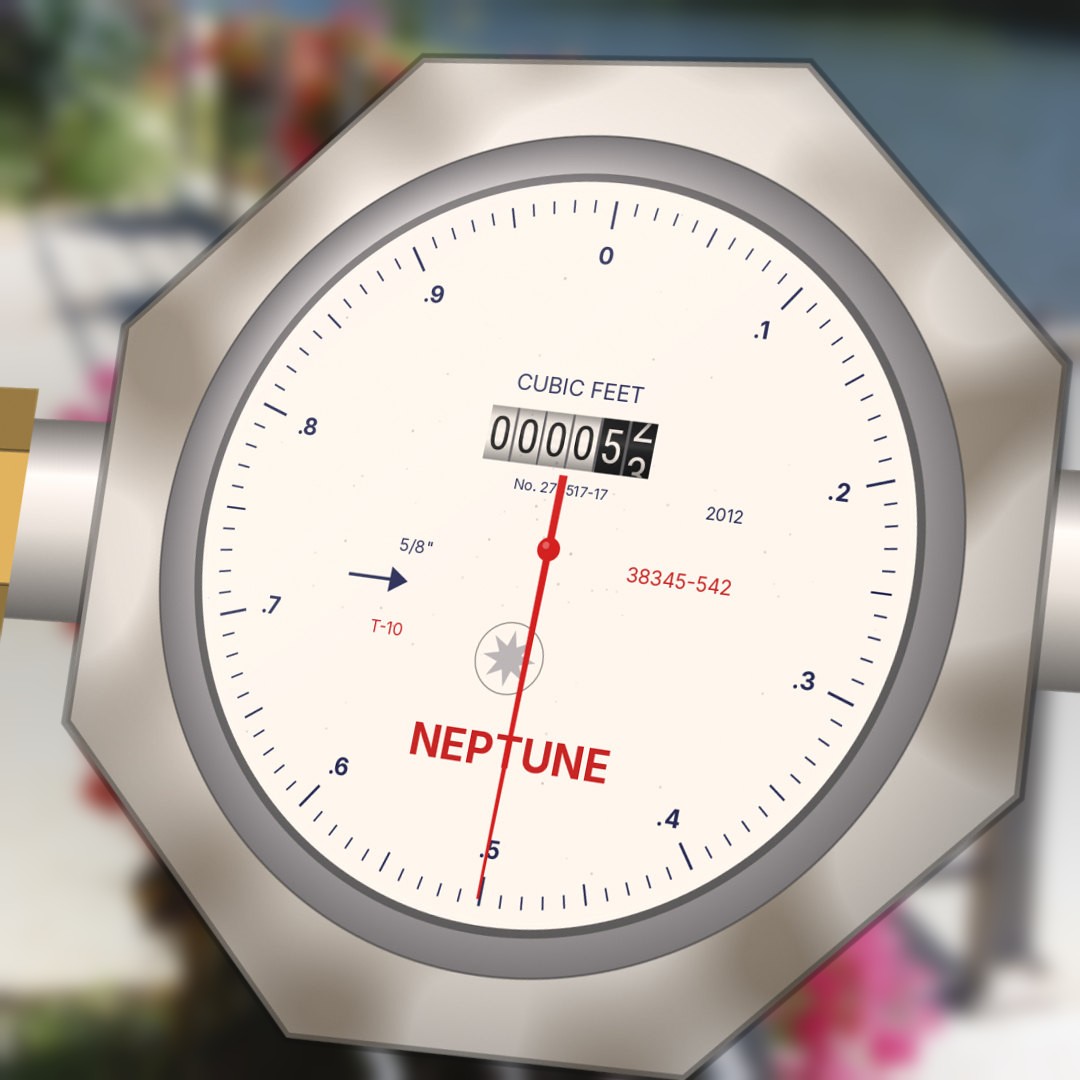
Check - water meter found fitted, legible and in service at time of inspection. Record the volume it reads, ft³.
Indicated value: 52.50 ft³
